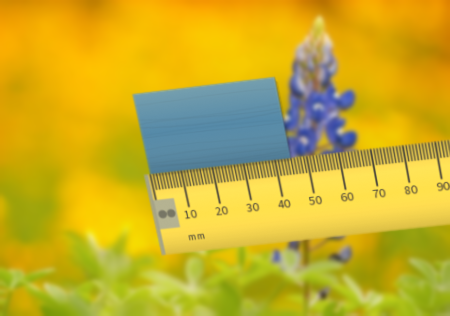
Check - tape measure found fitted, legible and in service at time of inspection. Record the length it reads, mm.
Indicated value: 45 mm
